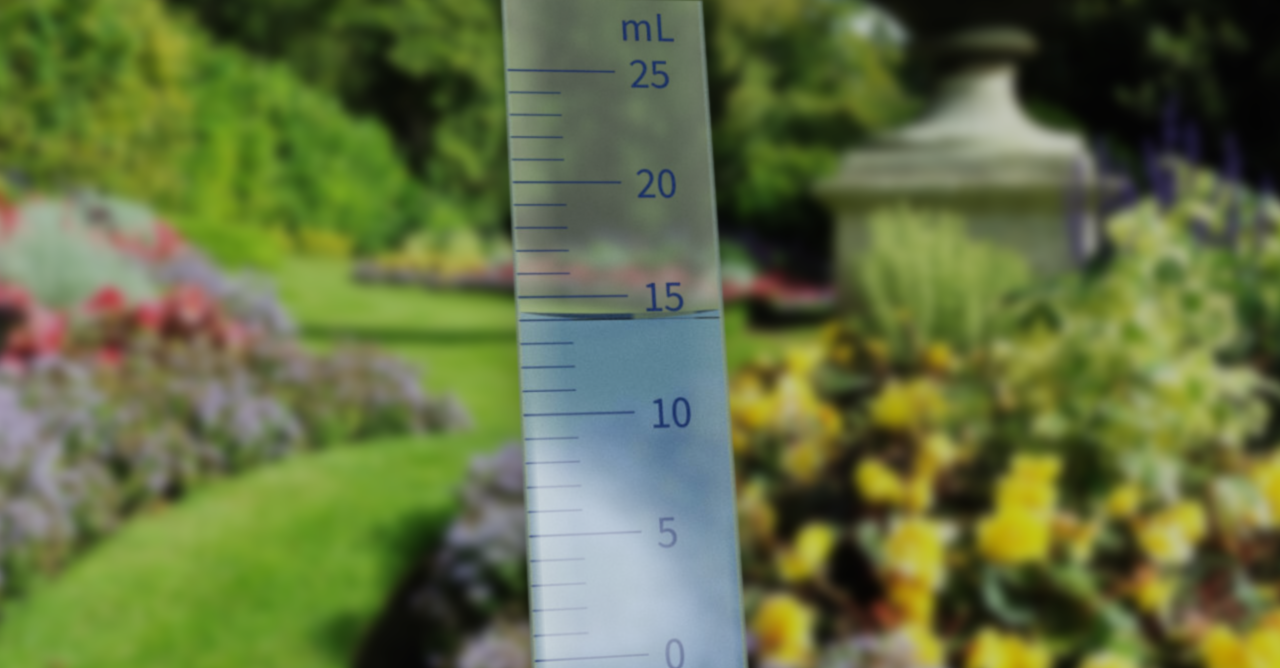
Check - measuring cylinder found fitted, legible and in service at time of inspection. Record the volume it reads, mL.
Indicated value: 14 mL
